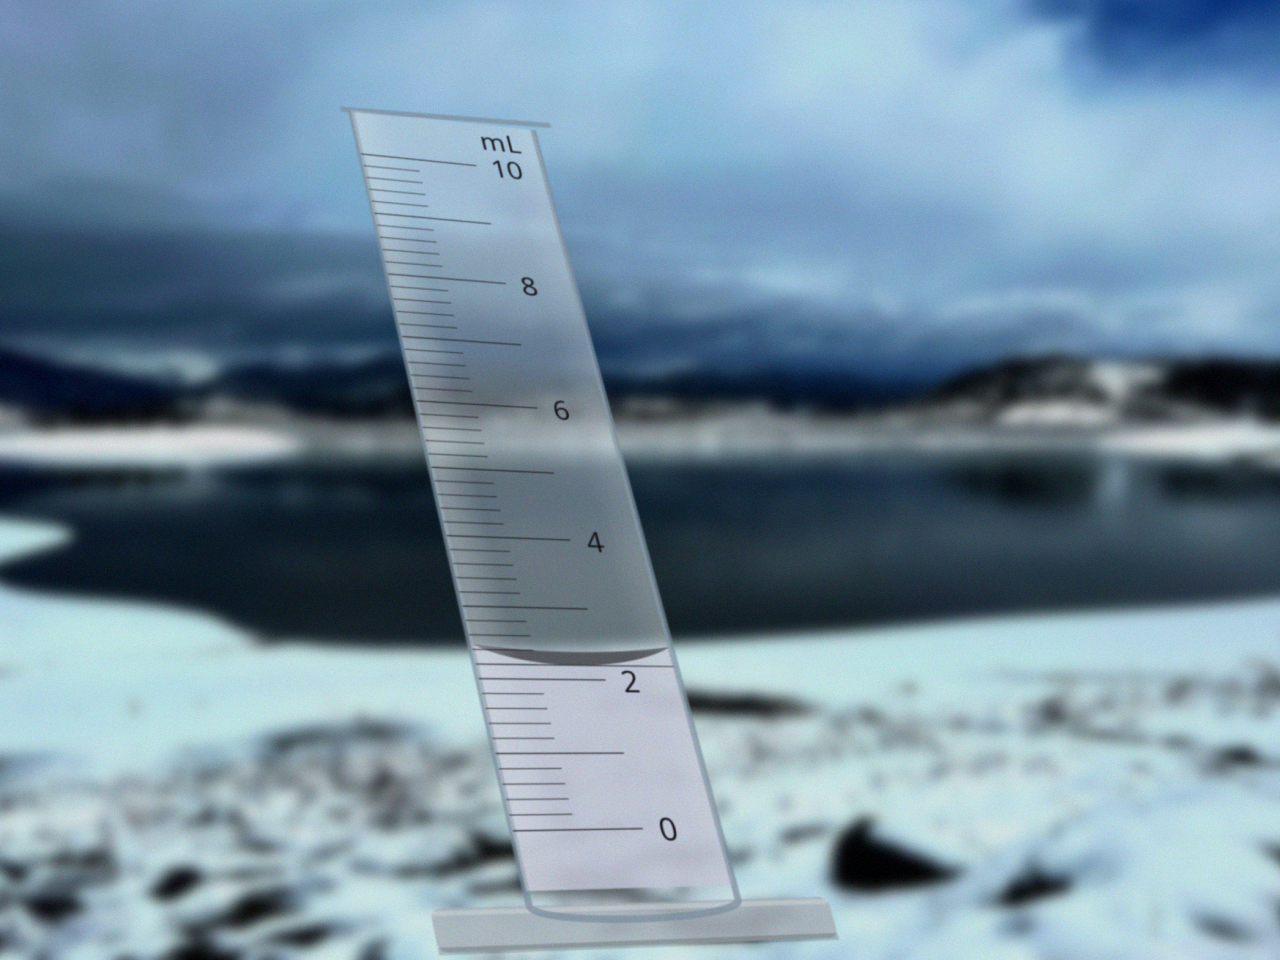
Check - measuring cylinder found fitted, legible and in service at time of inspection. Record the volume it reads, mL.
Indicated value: 2.2 mL
